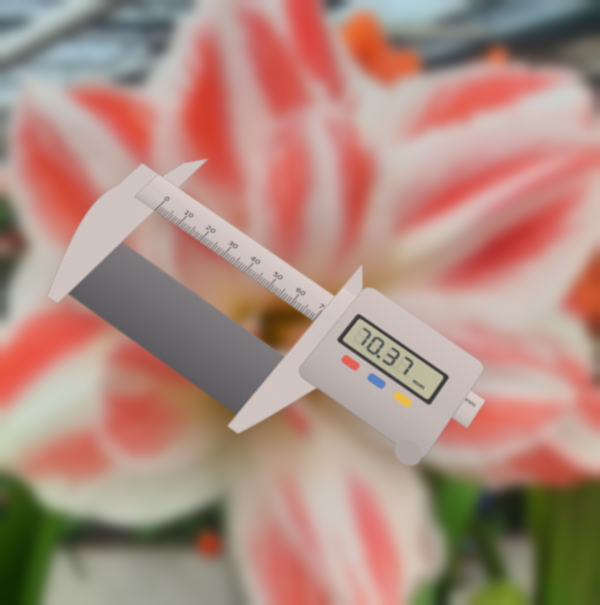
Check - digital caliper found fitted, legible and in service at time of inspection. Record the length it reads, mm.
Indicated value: 70.37 mm
